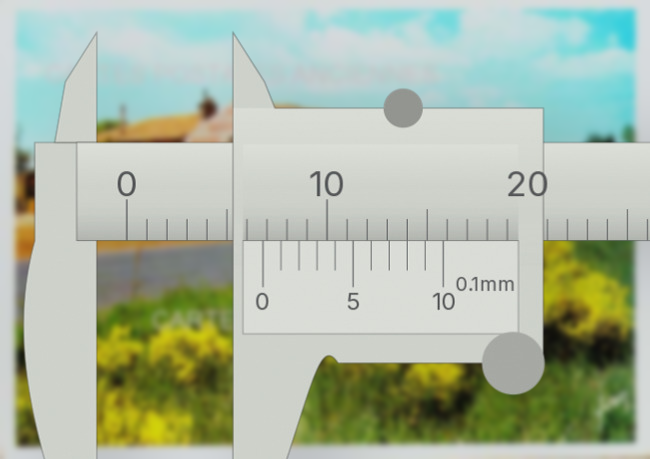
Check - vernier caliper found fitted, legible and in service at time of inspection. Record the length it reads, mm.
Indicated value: 6.8 mm
